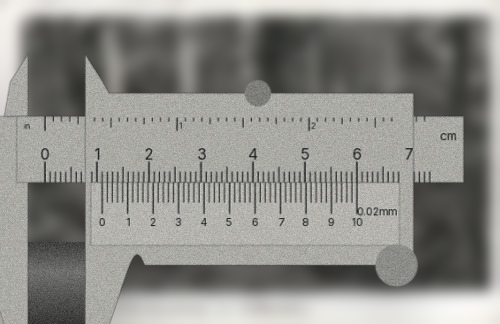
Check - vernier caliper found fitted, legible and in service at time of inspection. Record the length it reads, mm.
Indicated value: 11.0 mm
